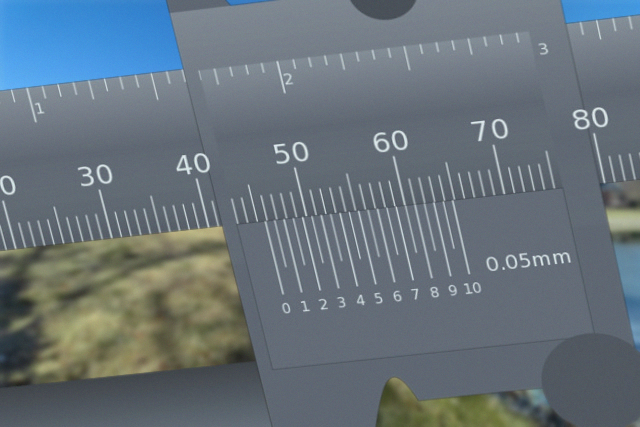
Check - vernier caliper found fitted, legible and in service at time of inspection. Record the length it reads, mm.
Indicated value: 45.8 mm
